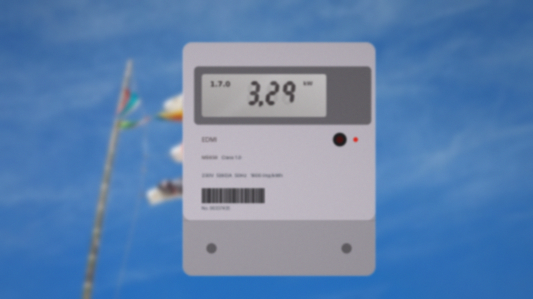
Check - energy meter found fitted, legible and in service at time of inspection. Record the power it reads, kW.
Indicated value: 3.29 kW
